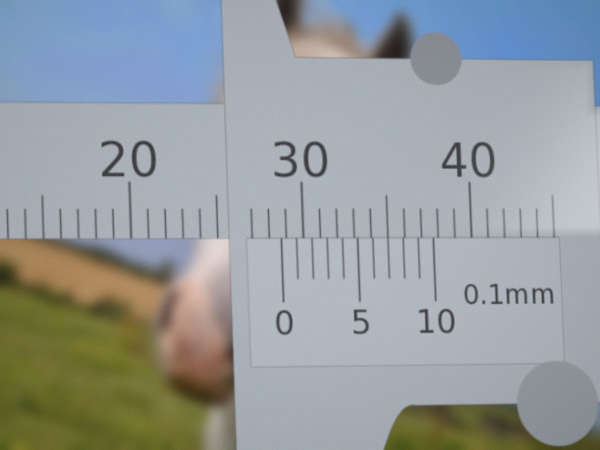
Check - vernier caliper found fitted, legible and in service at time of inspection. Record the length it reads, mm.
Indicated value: 28.7 mm
